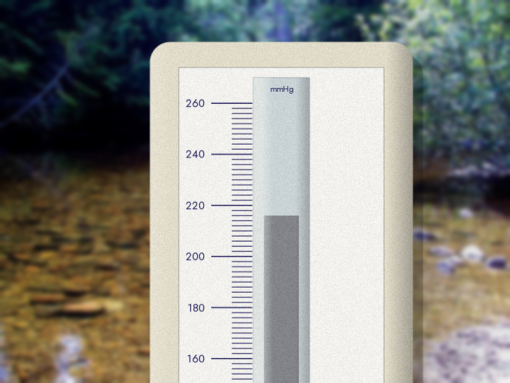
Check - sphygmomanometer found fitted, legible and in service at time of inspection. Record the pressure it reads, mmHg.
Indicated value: 216 mmHg
